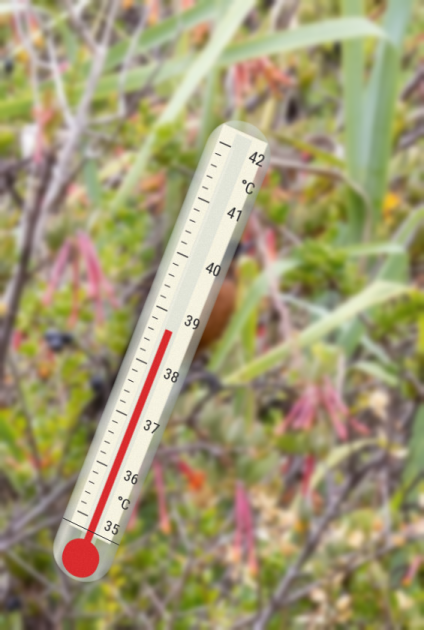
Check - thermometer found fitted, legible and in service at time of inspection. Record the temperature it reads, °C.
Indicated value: 38.7 °C
